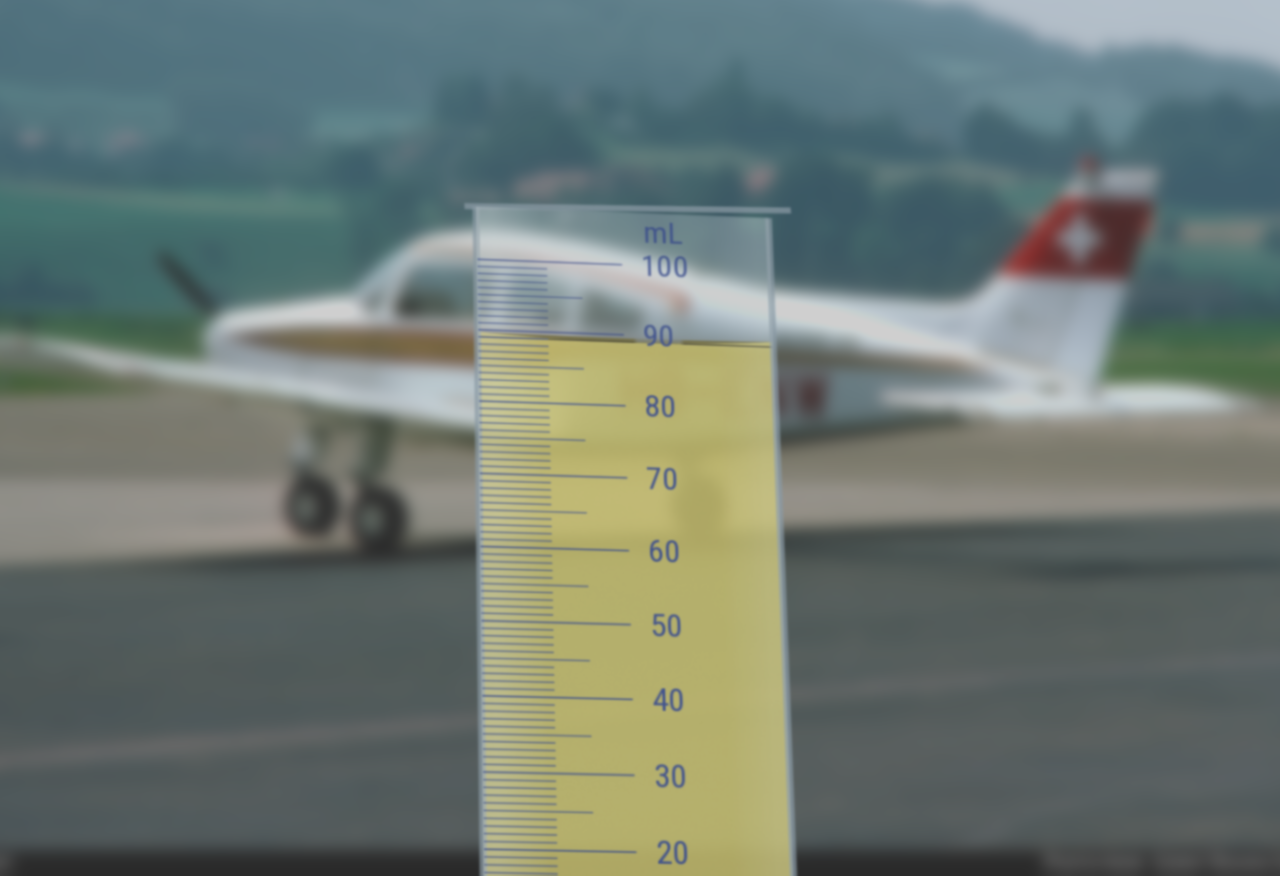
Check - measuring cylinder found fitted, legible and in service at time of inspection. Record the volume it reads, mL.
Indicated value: 89 mL
